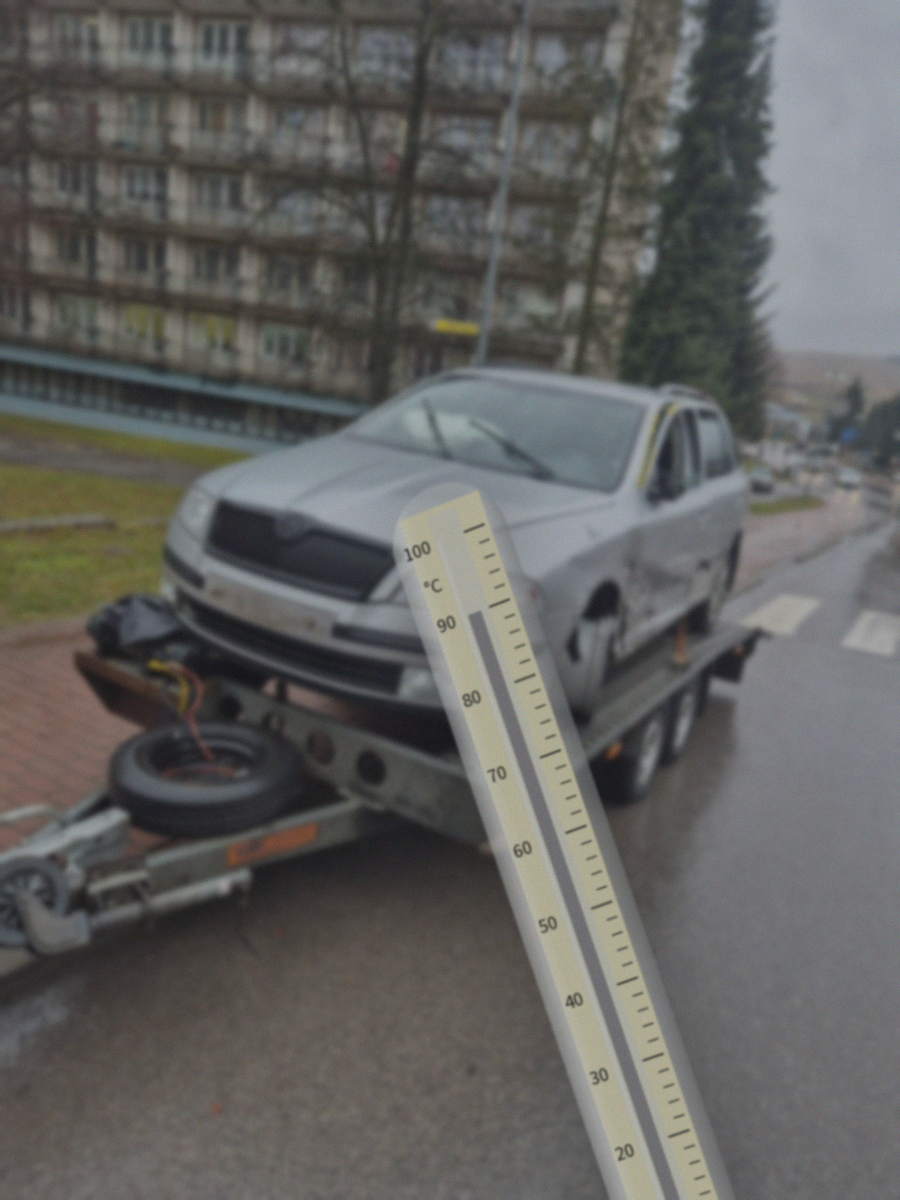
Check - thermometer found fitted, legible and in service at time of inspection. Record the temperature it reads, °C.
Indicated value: 90 °C
